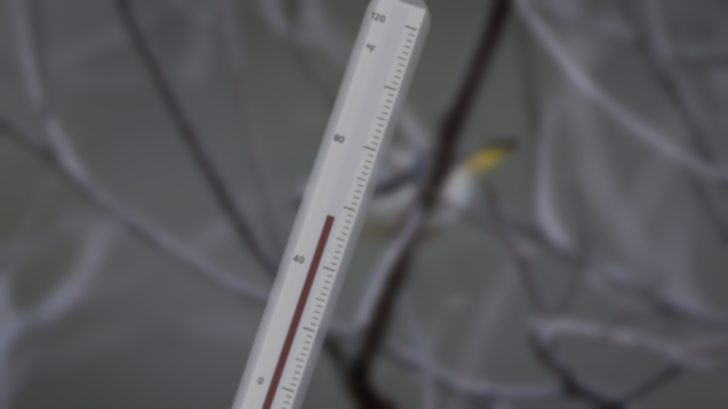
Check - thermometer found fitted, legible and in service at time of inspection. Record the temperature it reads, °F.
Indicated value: 56 °F
